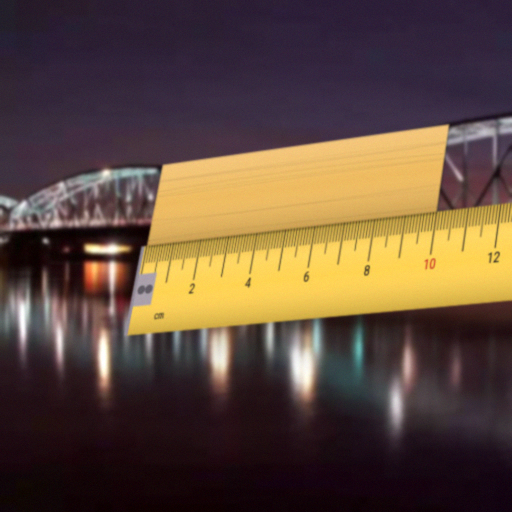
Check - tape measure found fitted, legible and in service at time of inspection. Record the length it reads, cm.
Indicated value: 10 cm
